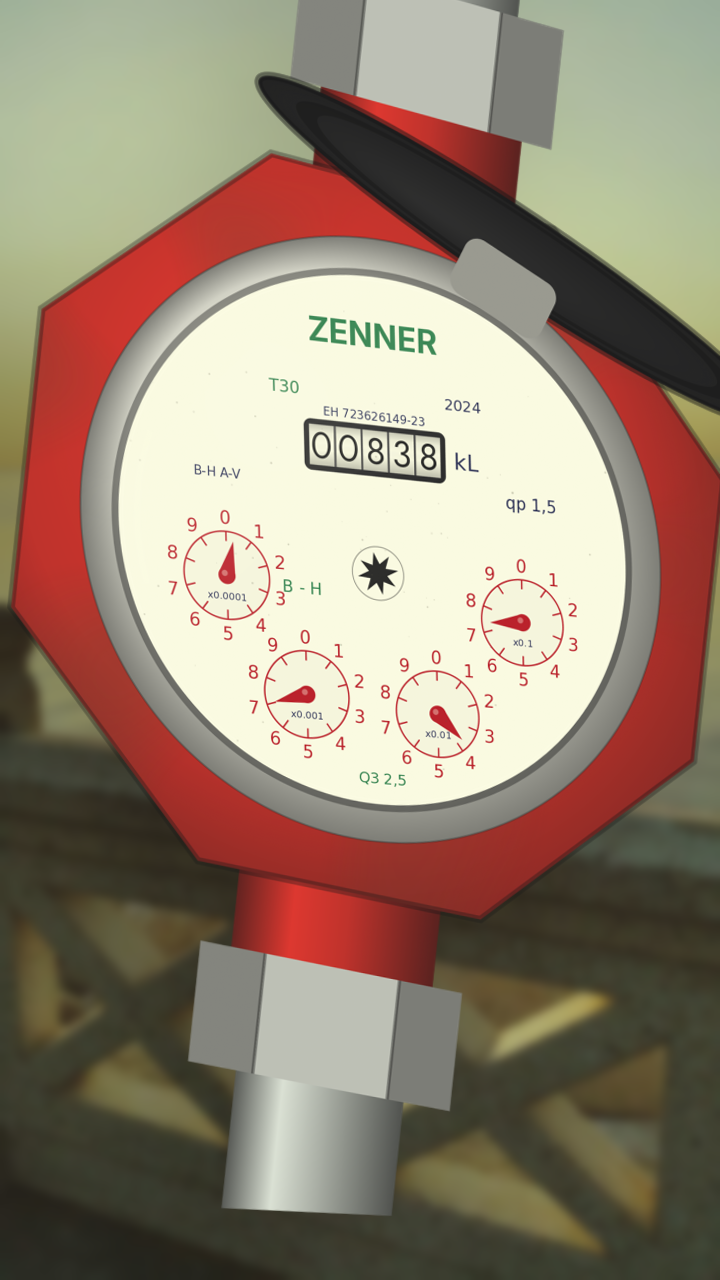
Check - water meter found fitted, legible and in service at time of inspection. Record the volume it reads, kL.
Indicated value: 838.7370 kL
